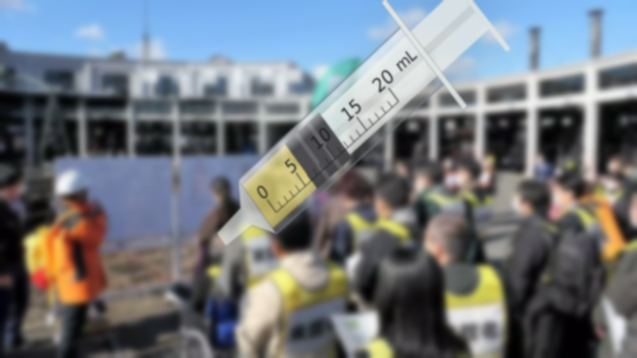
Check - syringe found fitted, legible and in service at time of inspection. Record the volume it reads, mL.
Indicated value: 6 mL
